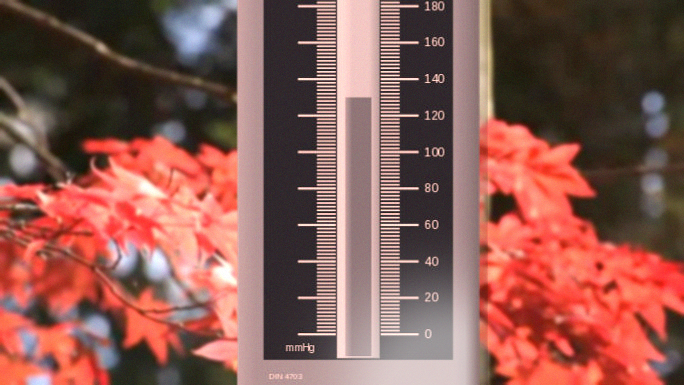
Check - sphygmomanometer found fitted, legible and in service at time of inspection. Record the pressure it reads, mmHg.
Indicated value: 130 mmHg
